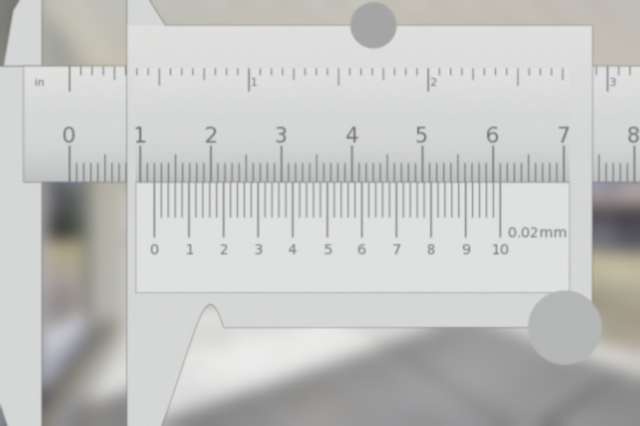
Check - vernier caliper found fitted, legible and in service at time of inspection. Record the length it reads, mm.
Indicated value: 12.0 mm
